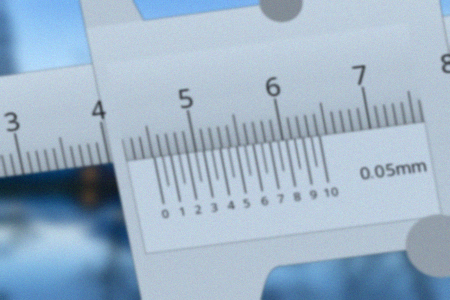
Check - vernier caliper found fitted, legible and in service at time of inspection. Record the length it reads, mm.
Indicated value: 45.2 mm
